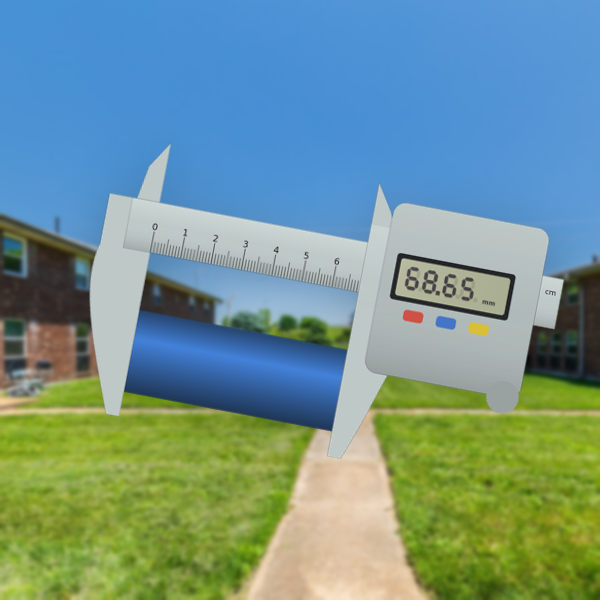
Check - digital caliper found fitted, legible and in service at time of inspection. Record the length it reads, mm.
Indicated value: 68.65 mm
